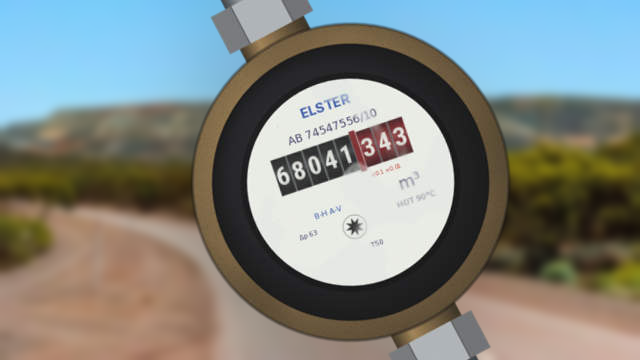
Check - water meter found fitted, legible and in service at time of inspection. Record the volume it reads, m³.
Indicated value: 68041.343 m³
